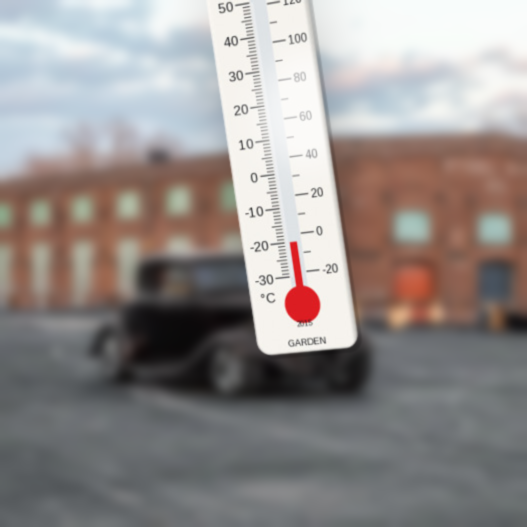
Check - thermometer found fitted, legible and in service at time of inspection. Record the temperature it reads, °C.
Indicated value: -20 °C
